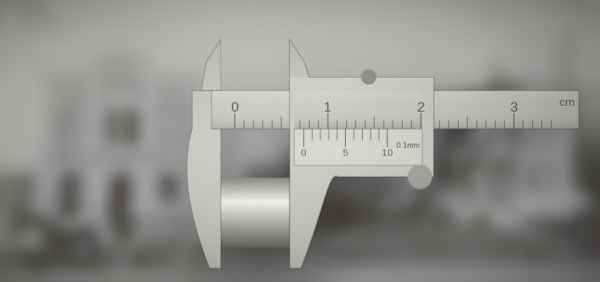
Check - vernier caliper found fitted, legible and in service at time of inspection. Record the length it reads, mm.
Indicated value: 7.4 mm
